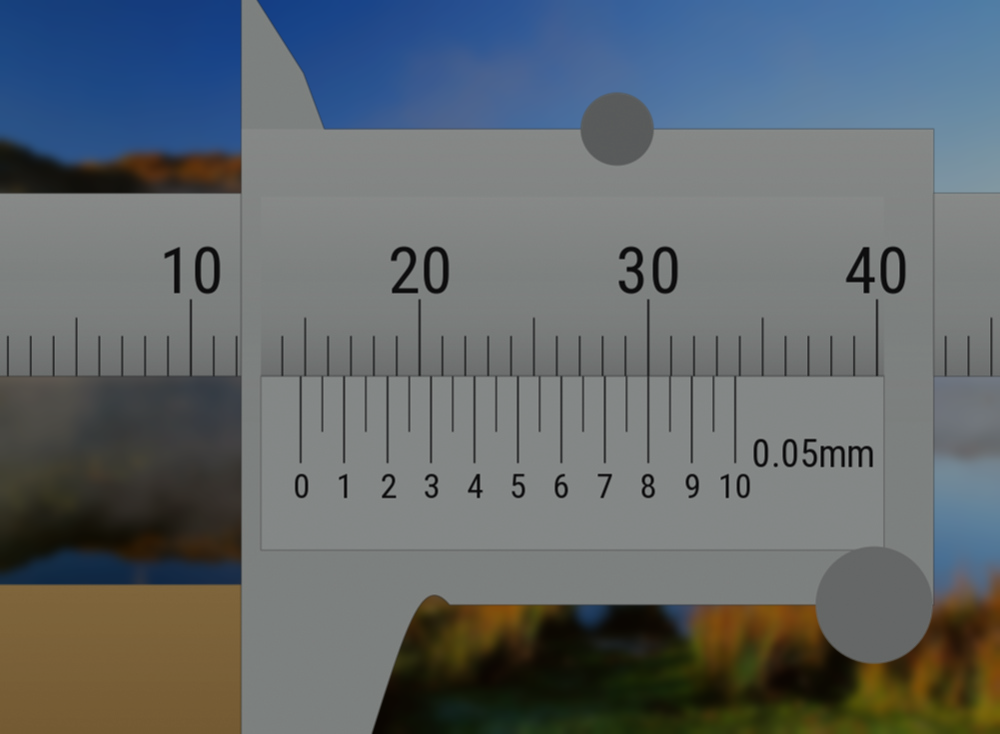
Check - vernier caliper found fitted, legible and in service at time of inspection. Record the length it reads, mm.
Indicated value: 14.80 mm
